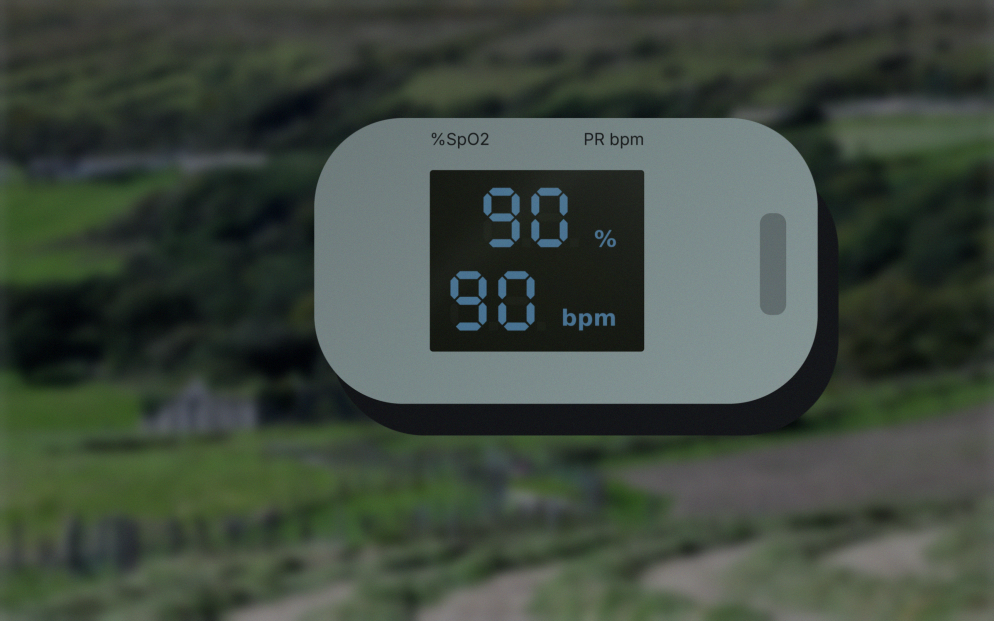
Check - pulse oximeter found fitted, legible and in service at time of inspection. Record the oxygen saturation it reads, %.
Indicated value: 90 %
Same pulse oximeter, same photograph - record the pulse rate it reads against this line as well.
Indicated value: 90 bpm
